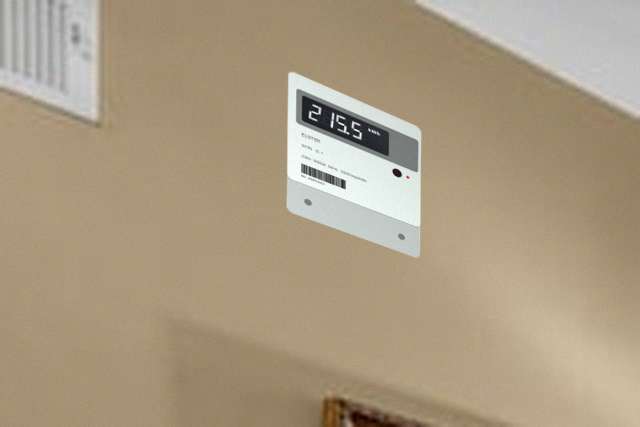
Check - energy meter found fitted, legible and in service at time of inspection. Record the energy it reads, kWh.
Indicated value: 215.5 kWh
